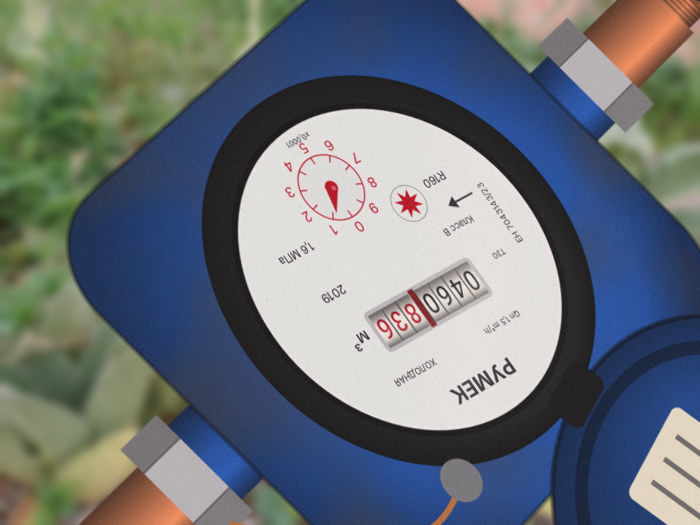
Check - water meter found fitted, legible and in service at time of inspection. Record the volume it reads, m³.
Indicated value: 460.8360 m³
